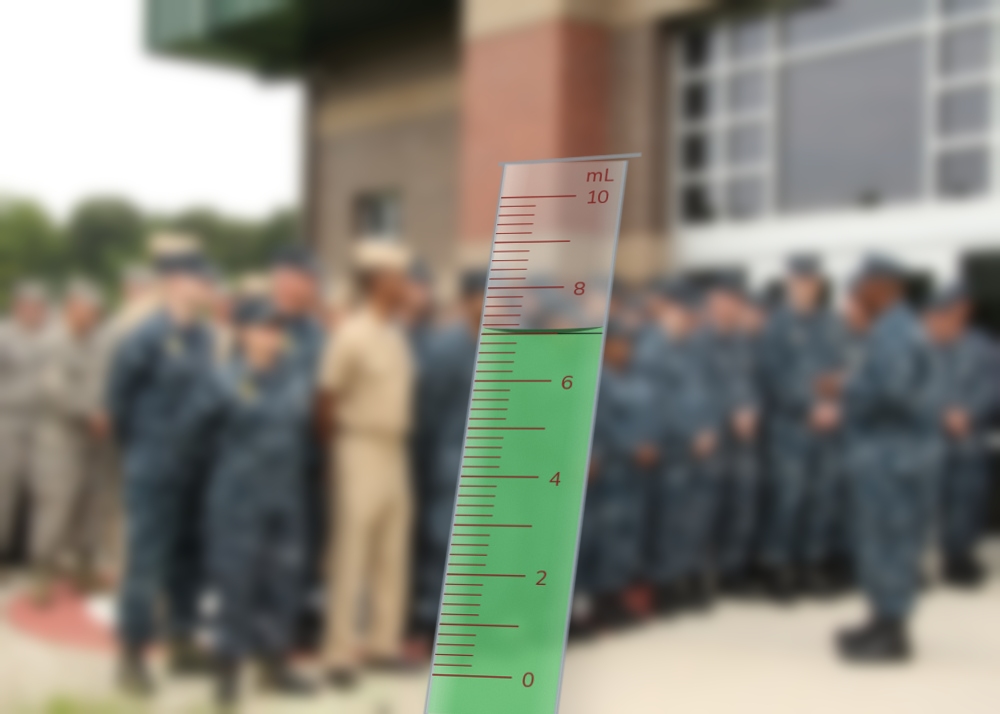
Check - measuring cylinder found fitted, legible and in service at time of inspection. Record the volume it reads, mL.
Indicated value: 7 mL
